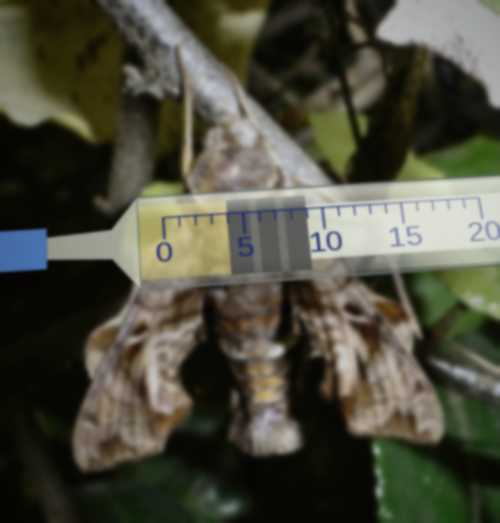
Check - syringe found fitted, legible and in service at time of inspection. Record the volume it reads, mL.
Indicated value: 4 mL
